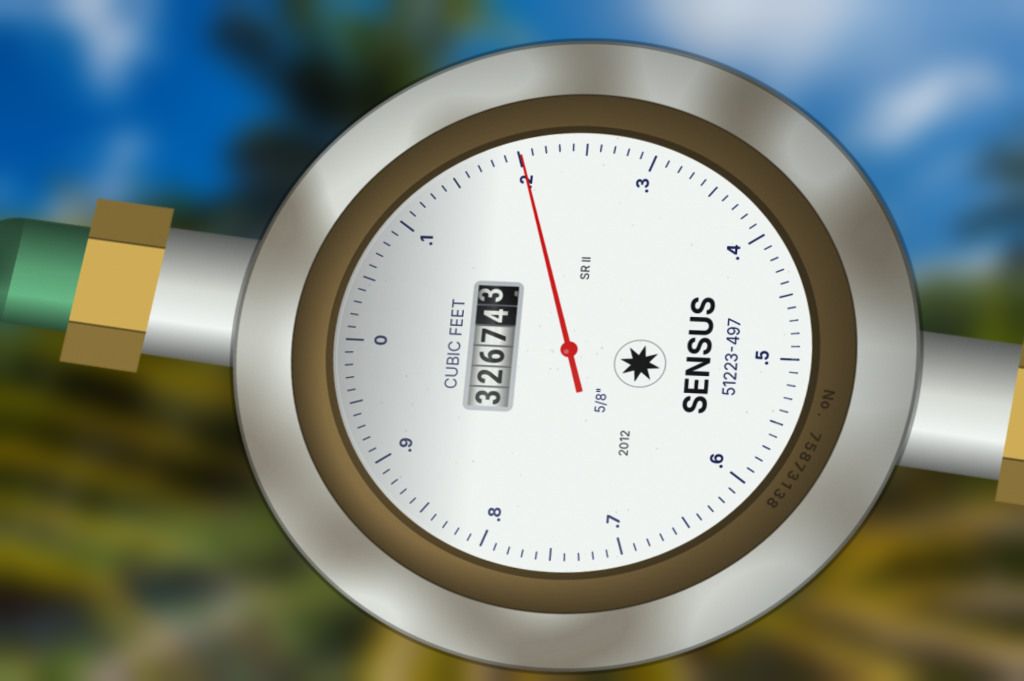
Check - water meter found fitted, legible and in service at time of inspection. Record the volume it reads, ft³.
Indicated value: 326743.20 ft³
